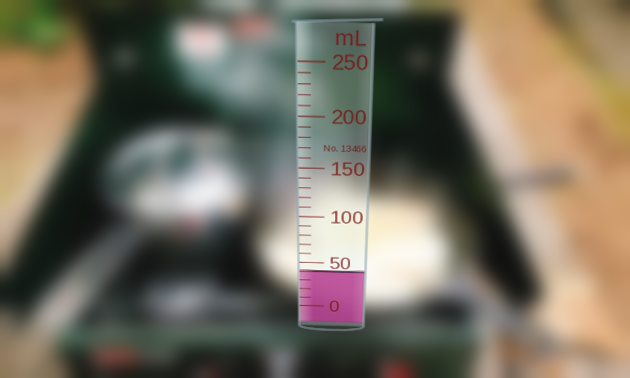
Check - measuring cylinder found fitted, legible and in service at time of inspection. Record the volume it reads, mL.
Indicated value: 40 mL
